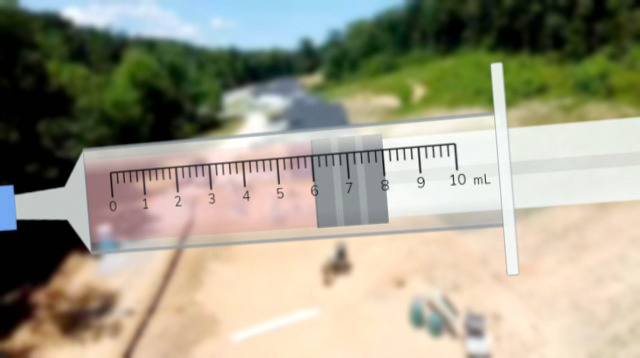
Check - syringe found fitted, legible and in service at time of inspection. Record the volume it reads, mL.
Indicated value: 6 mL
